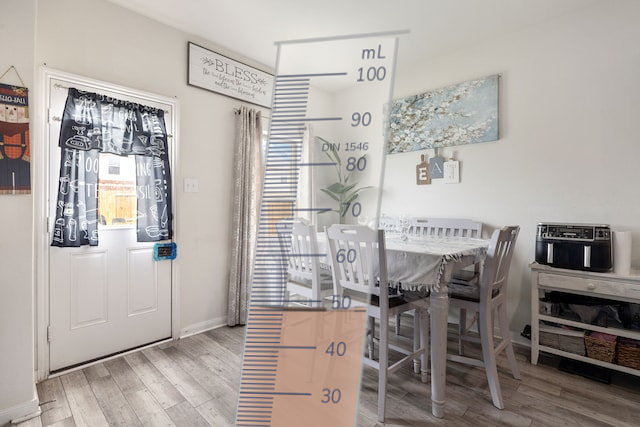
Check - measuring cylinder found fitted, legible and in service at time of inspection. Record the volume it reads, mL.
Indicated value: 48 mL
